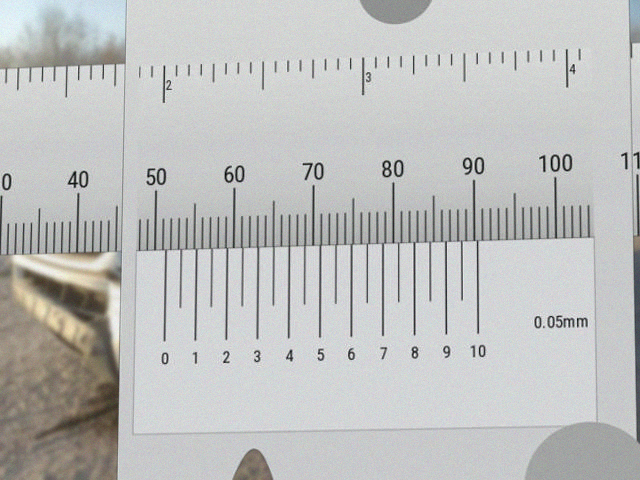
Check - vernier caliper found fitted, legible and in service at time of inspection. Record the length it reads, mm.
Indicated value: 51.4 mm
